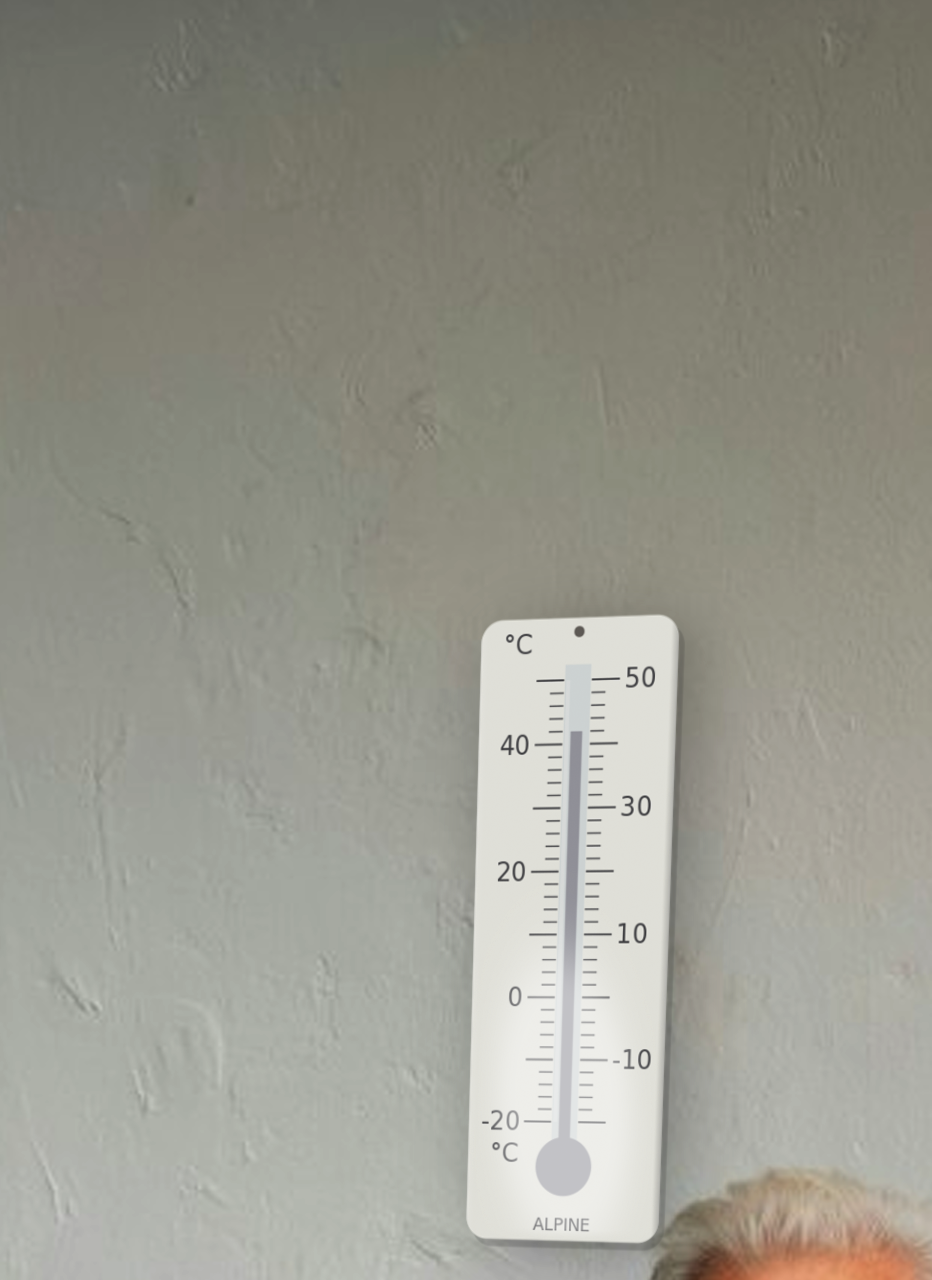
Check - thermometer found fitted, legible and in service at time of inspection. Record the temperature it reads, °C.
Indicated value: 42 °C
